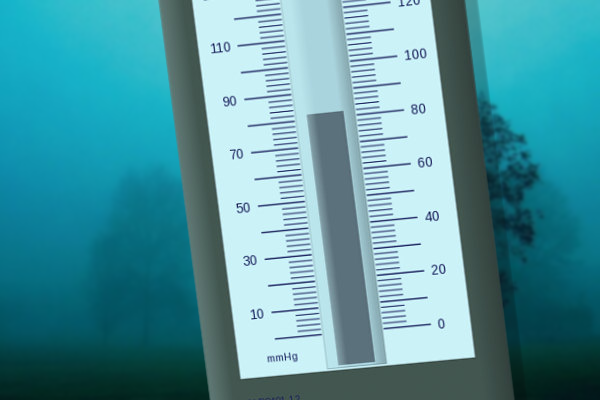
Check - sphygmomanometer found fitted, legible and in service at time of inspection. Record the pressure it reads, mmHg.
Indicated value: 82 mmHg
